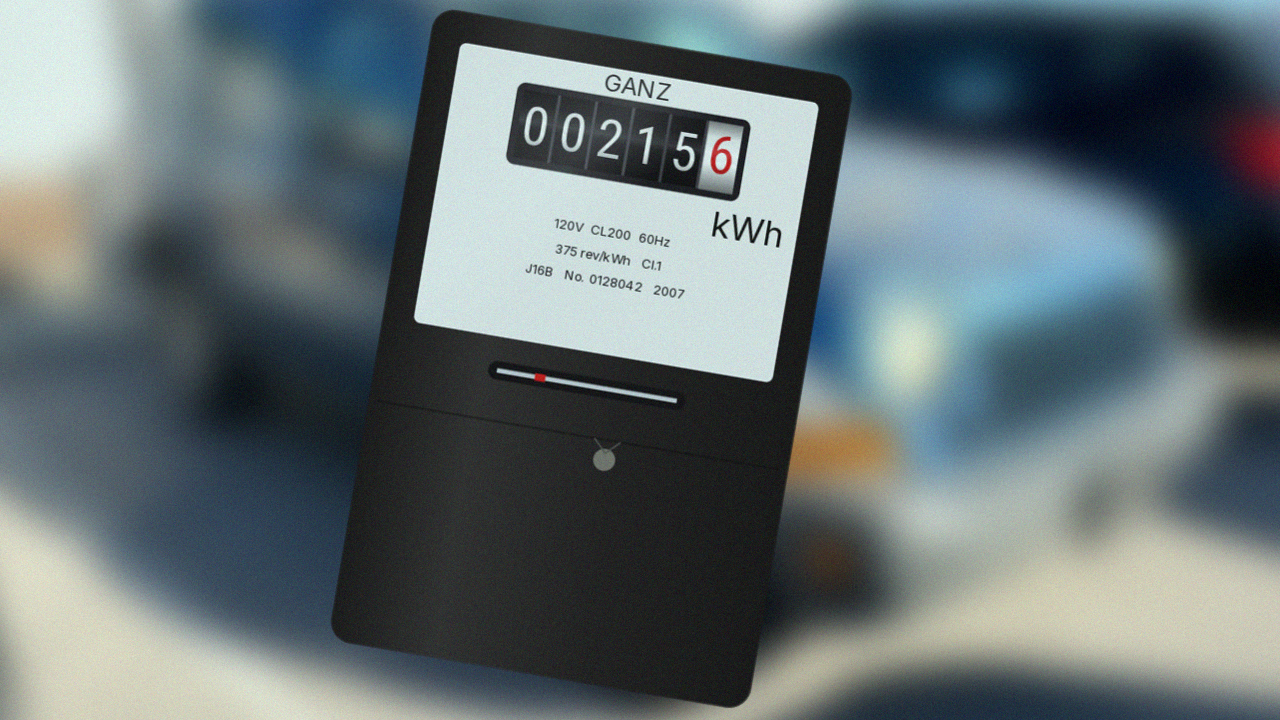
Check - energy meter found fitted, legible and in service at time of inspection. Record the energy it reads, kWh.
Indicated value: 215.6 kWh
